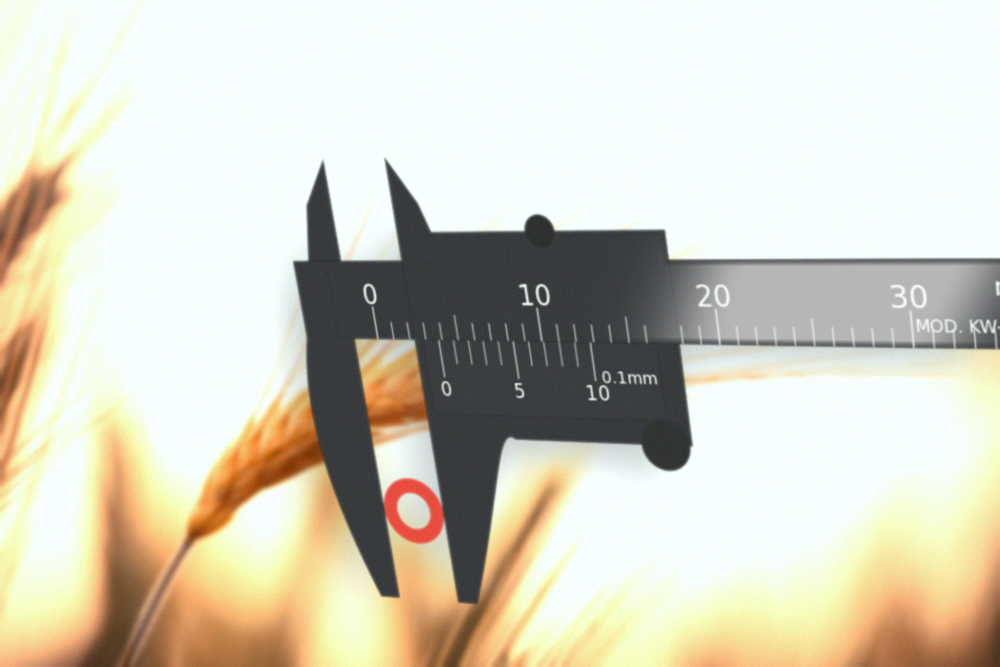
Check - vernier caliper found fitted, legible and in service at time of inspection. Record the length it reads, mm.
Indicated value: 3.8 mm
